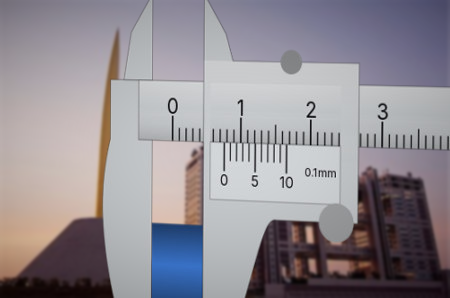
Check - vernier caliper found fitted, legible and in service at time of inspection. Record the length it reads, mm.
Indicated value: 7.6 mm
